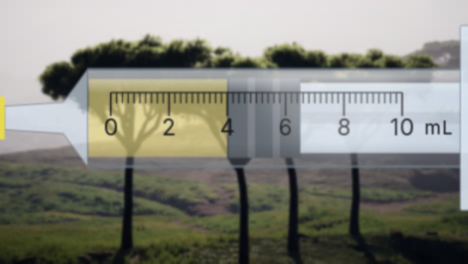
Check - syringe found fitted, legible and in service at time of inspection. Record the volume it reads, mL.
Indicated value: 4 mL
